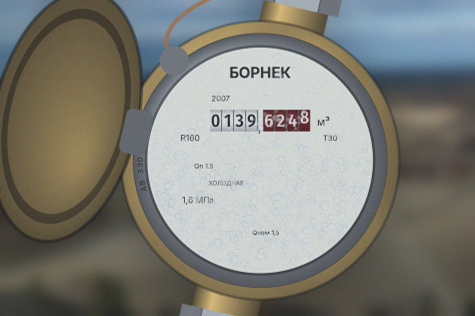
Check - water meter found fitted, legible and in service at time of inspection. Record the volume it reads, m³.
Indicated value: 139.6248 m³
